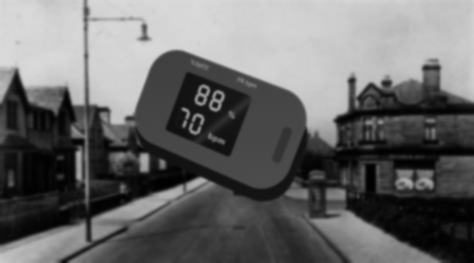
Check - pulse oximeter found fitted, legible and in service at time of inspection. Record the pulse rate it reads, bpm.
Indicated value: 70 bpm
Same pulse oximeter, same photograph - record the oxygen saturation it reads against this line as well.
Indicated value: 88 %
